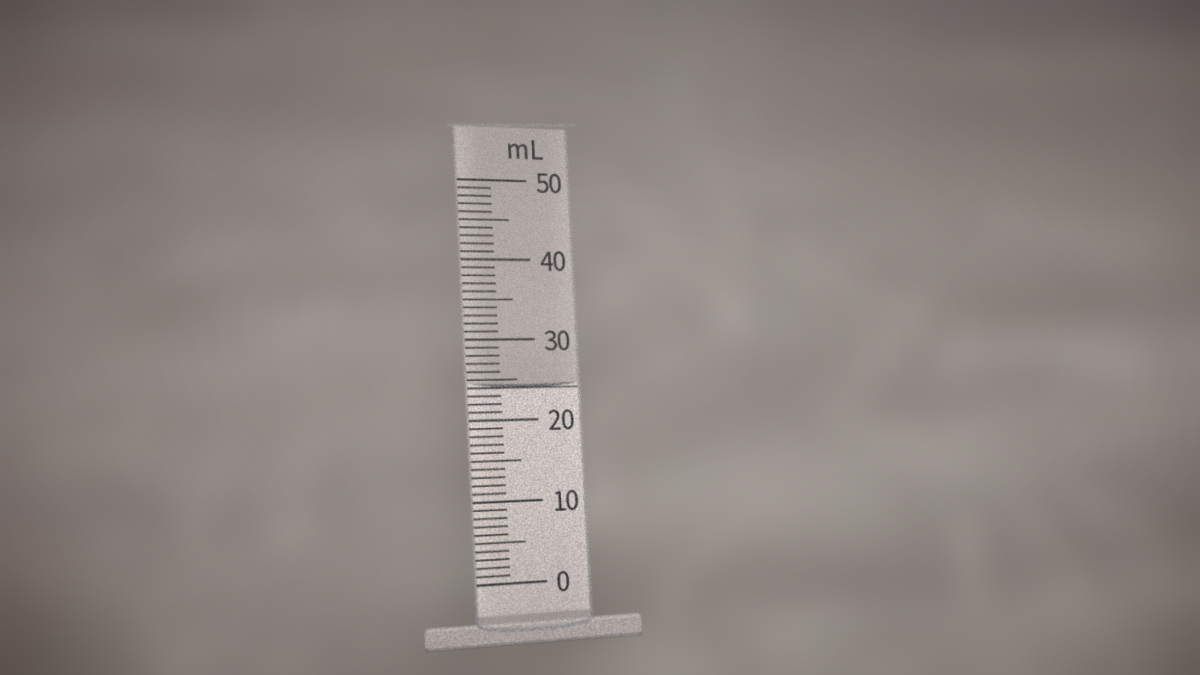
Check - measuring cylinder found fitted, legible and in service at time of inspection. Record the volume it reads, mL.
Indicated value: 24 mL
